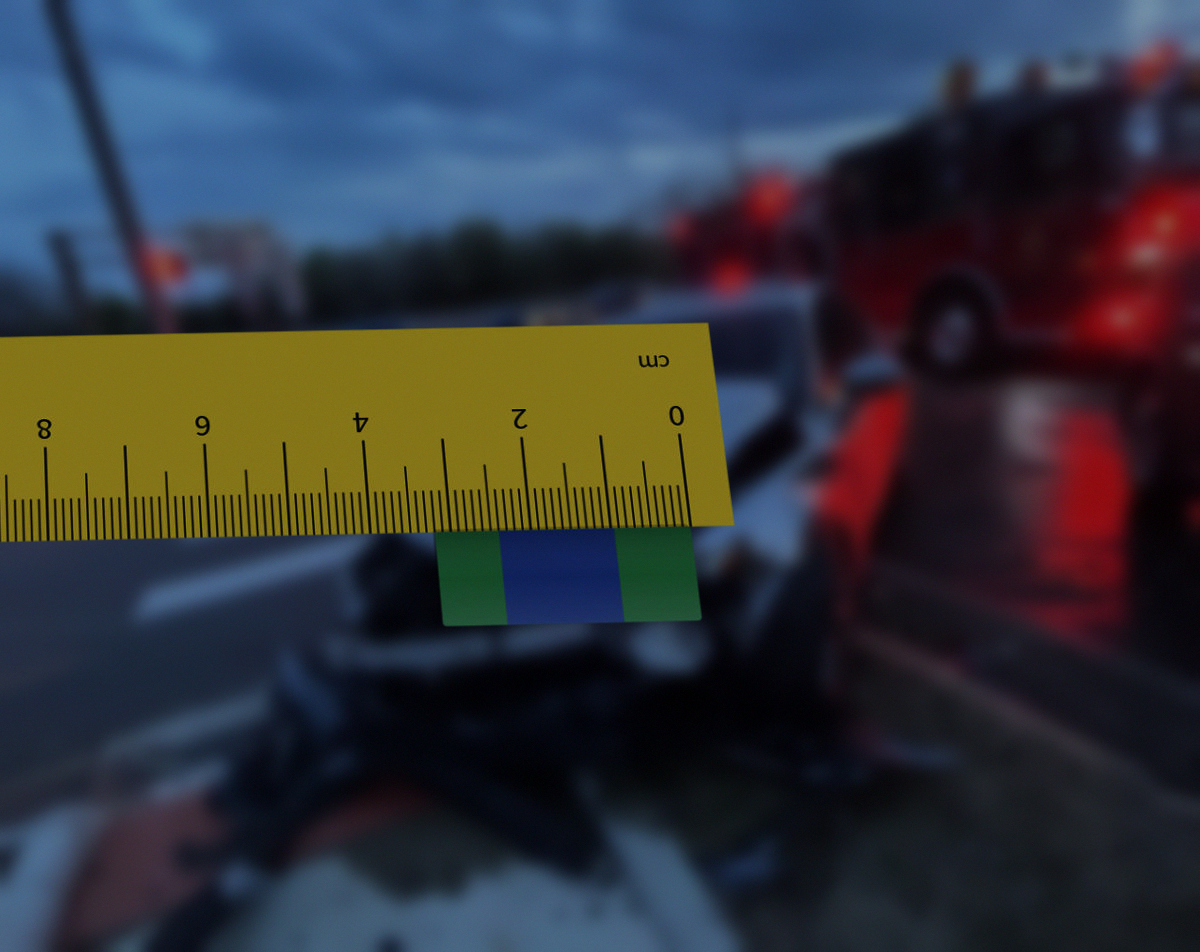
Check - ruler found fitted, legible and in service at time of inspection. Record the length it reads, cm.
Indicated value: 3.2 cm
